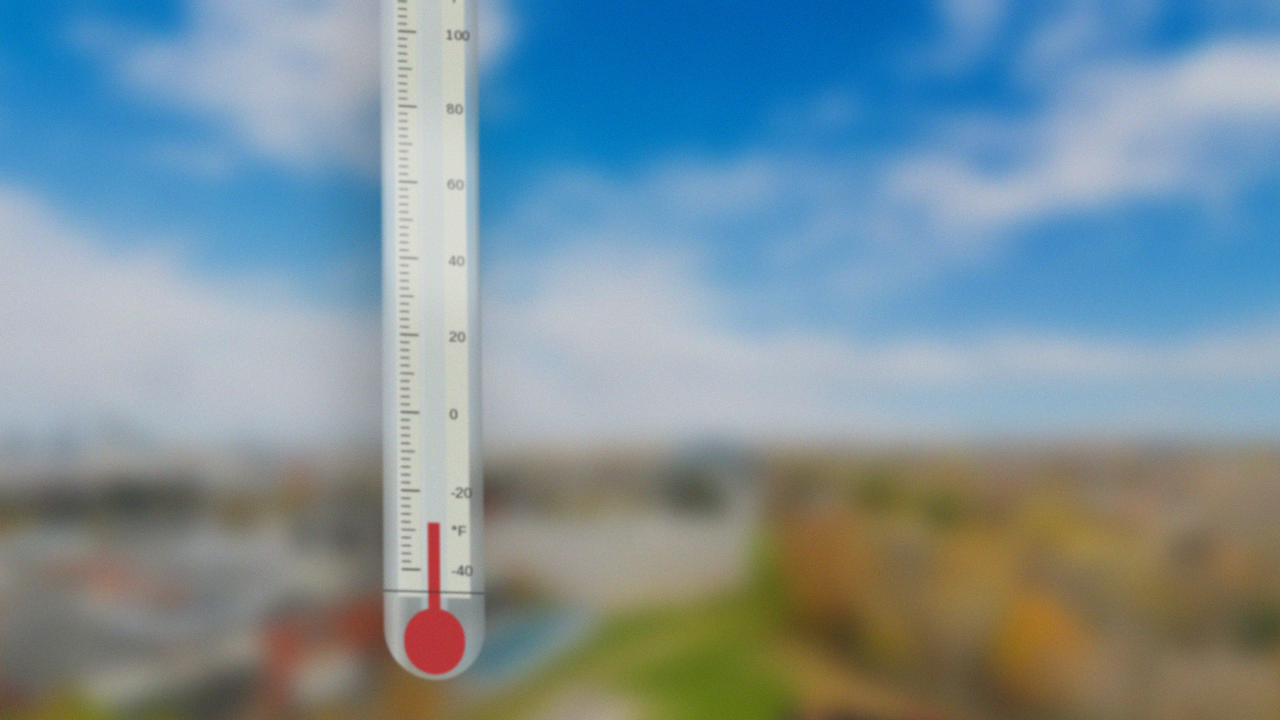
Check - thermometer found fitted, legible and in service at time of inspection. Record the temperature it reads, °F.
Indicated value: -28 °F
